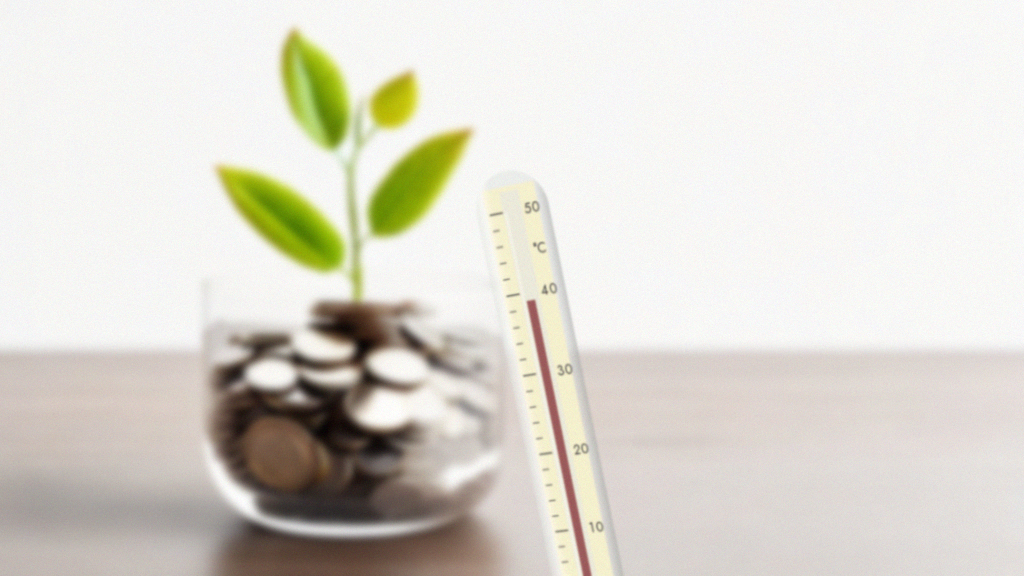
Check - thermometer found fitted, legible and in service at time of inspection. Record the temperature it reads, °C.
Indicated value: 39 °C
